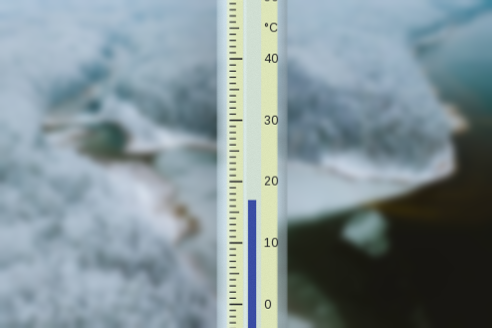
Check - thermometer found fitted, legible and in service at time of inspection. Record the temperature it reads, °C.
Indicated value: 17 °C
